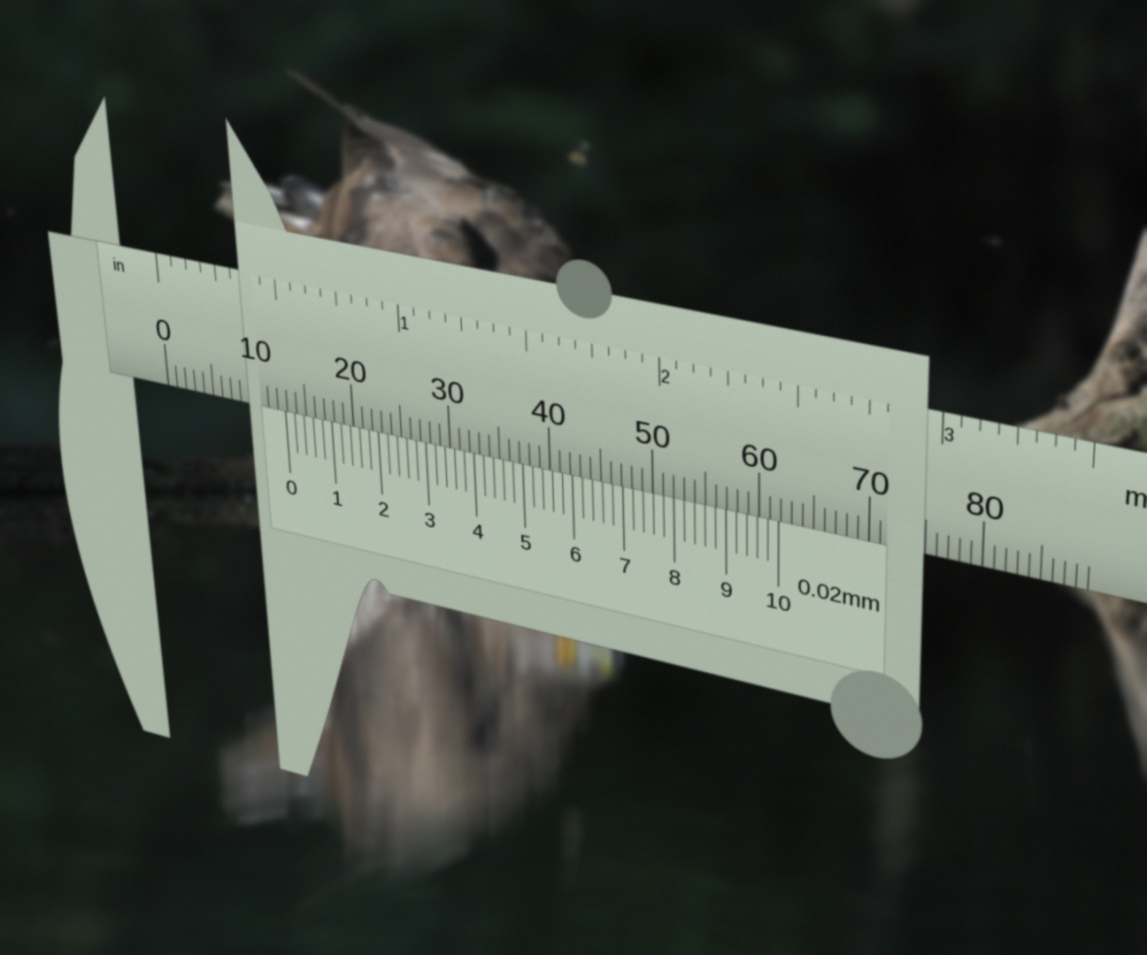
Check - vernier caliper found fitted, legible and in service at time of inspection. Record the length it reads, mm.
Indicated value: 12.8 mm
